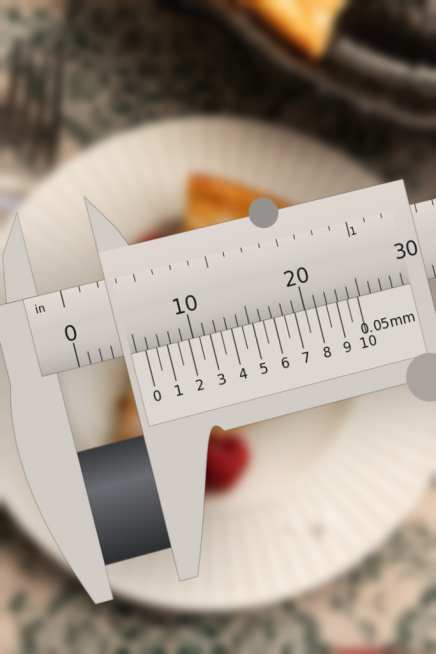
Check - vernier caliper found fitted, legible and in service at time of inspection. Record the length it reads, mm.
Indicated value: 5.8 mm
